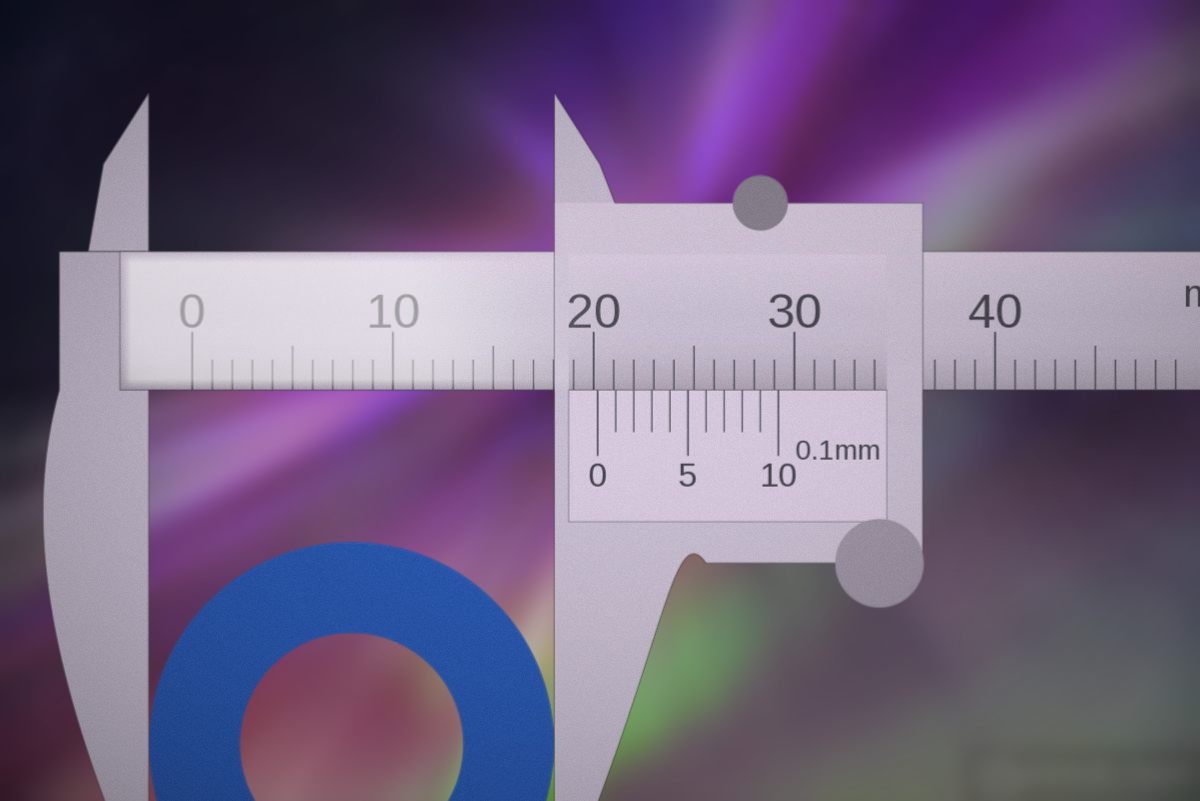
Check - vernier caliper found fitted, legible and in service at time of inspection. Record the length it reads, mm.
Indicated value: 20.2 mm
